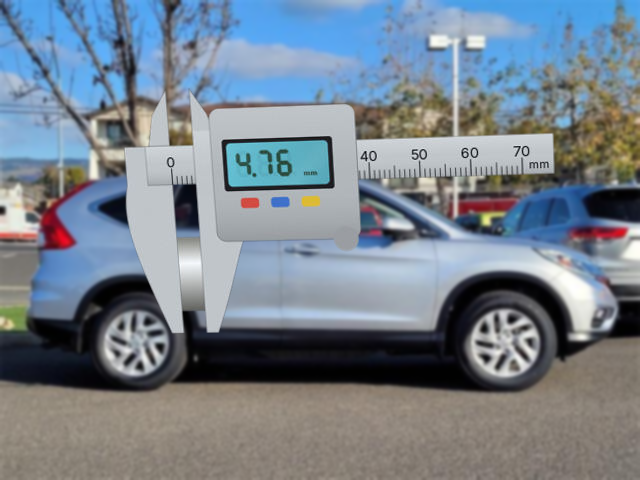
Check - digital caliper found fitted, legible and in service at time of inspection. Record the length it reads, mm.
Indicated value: 4.76 mm
